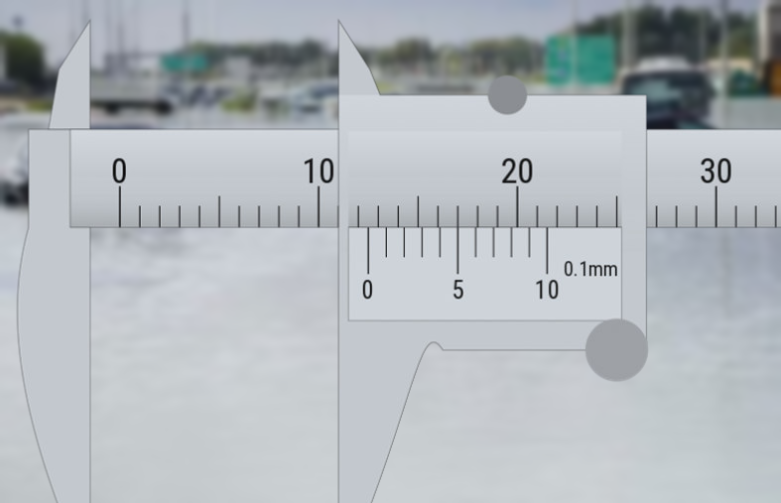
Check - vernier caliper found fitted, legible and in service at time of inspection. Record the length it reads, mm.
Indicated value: 12.5 mm
